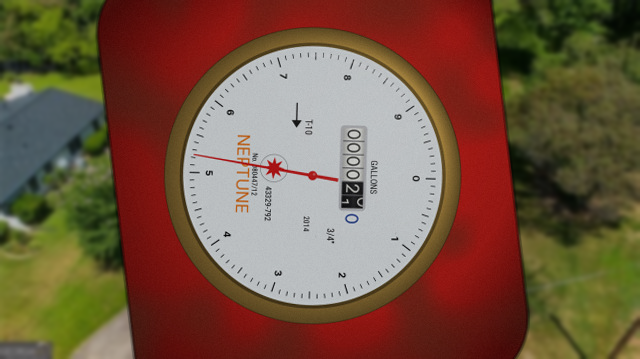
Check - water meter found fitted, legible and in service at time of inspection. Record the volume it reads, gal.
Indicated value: 205.2 gal
